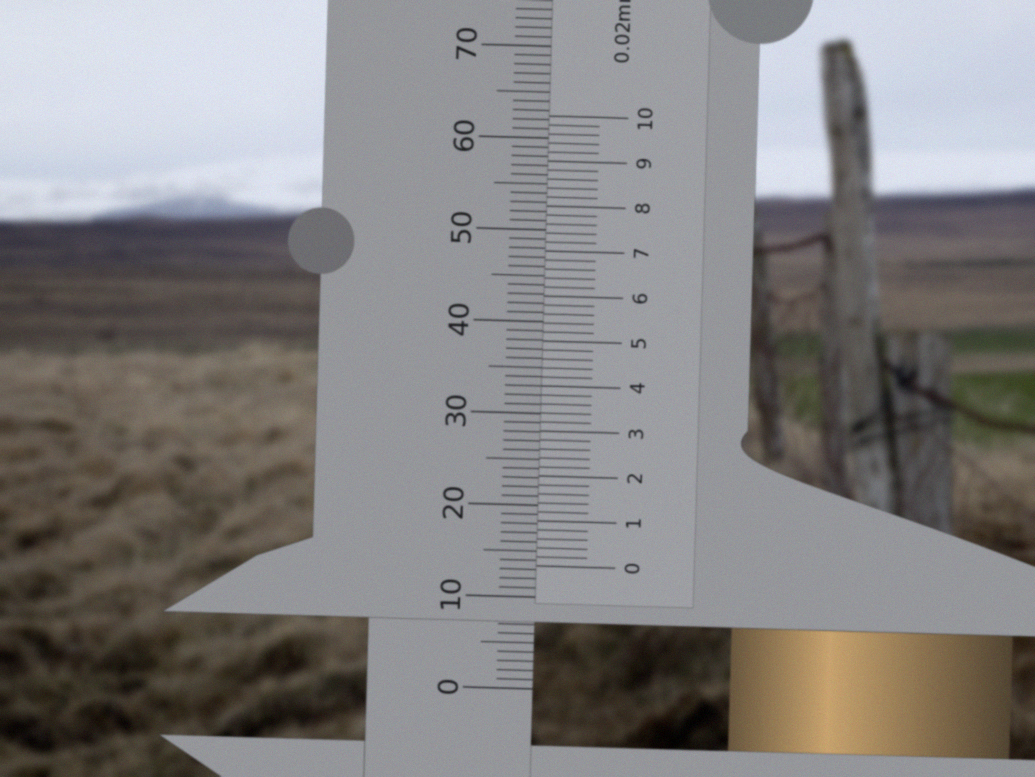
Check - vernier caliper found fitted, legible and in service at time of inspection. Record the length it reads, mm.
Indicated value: 13.4 mm
